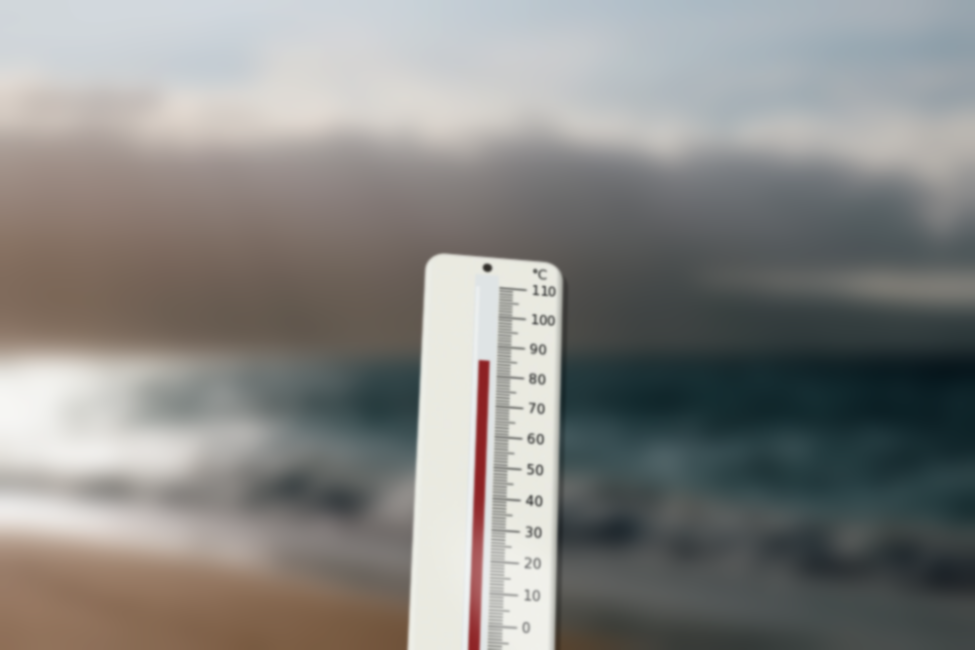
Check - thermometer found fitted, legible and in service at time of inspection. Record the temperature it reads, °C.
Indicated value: 85 °C
